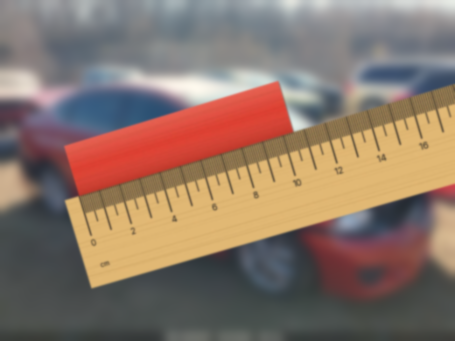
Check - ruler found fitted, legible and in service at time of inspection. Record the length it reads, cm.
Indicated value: 10.5 cm
